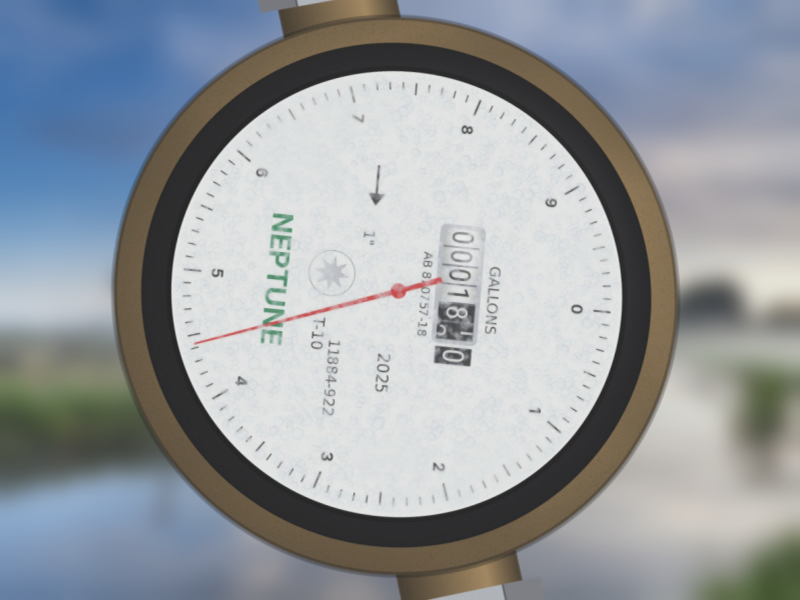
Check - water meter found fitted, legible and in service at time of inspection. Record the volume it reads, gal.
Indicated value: 1814.4 gal
